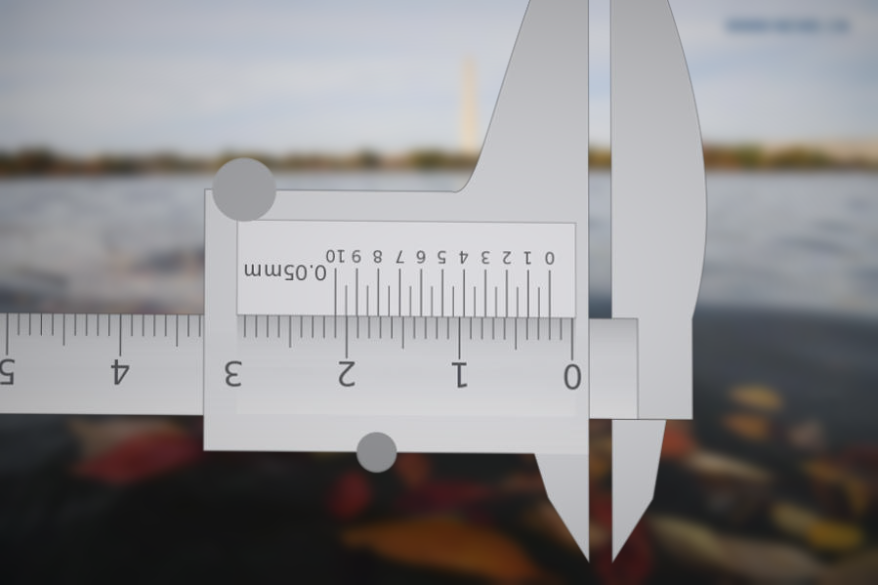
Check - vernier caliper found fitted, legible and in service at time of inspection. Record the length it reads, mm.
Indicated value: 2.0 mm
